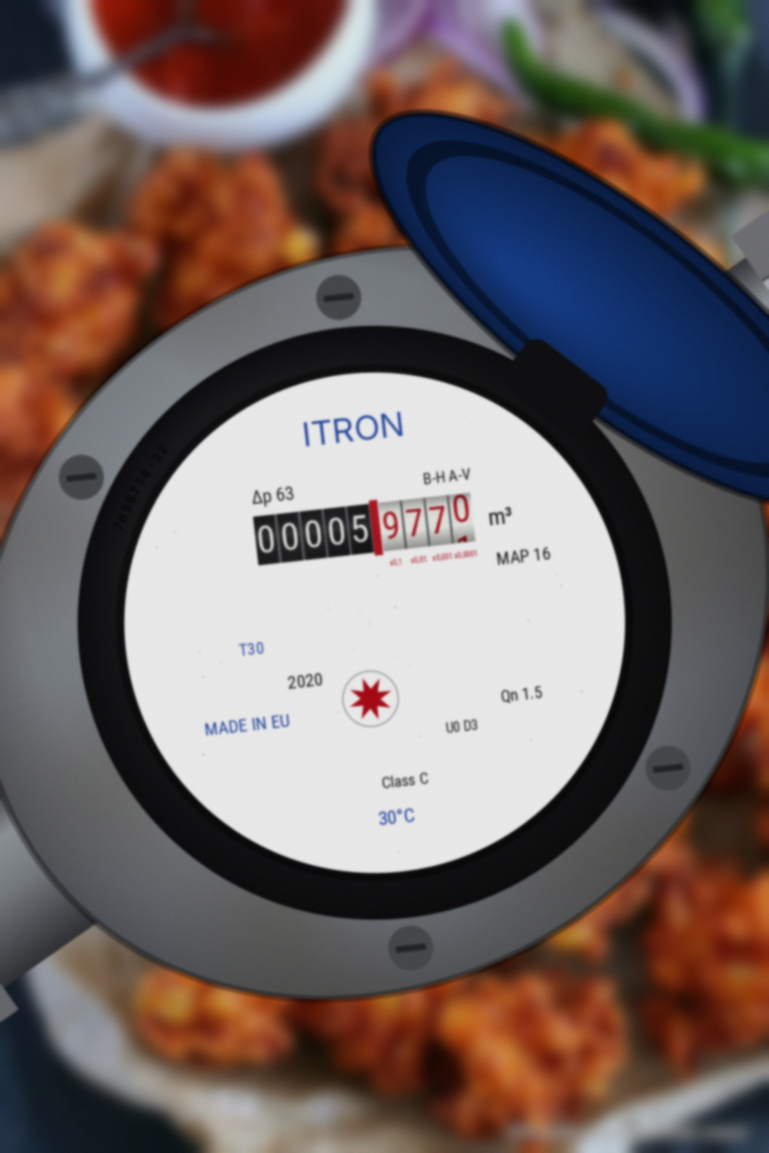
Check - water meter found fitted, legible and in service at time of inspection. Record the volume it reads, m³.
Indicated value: 5.9770 m³
